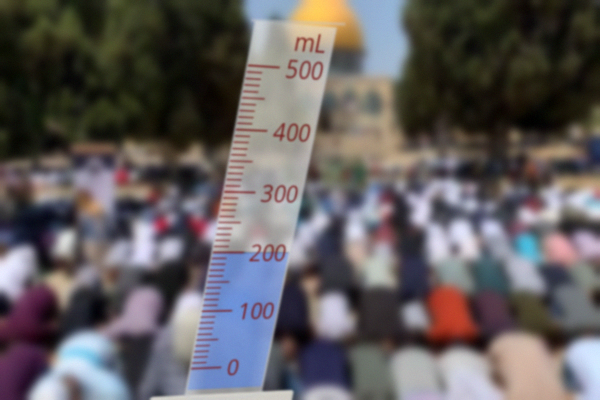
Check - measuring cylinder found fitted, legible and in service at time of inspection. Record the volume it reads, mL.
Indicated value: 200 mL
